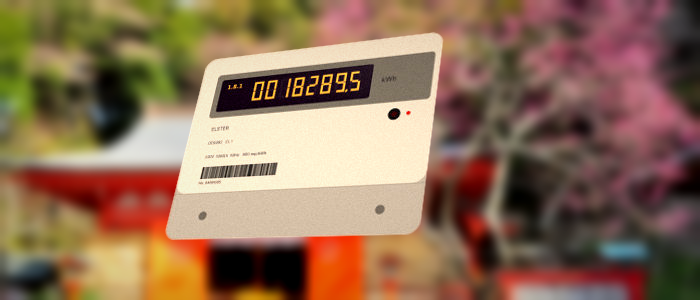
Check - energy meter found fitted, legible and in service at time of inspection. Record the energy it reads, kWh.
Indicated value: 18289.5 kWh
